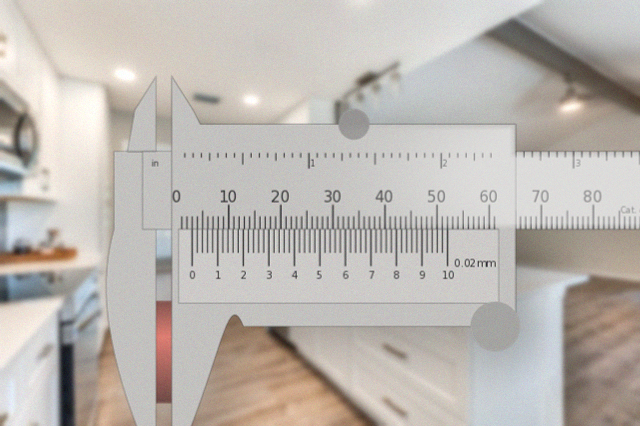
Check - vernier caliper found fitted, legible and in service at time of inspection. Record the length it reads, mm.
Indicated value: 3.0 mm
